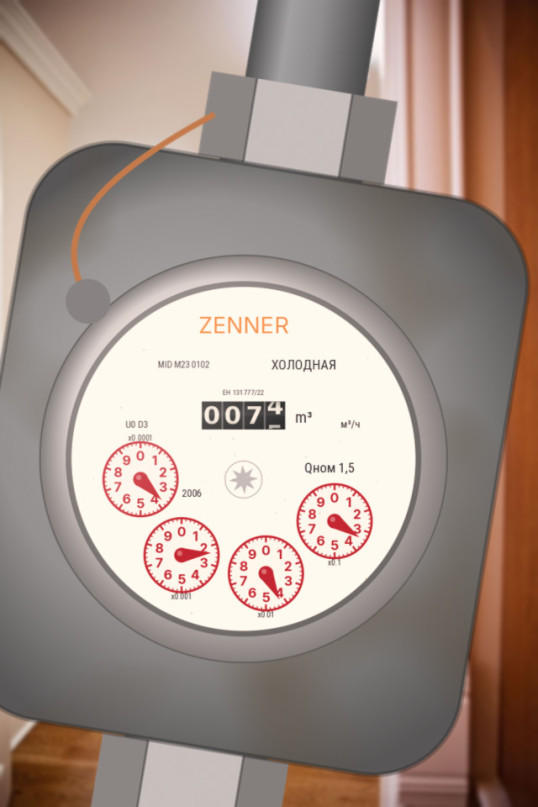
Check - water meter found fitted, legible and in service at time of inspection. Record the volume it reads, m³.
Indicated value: 74.3423 m³
